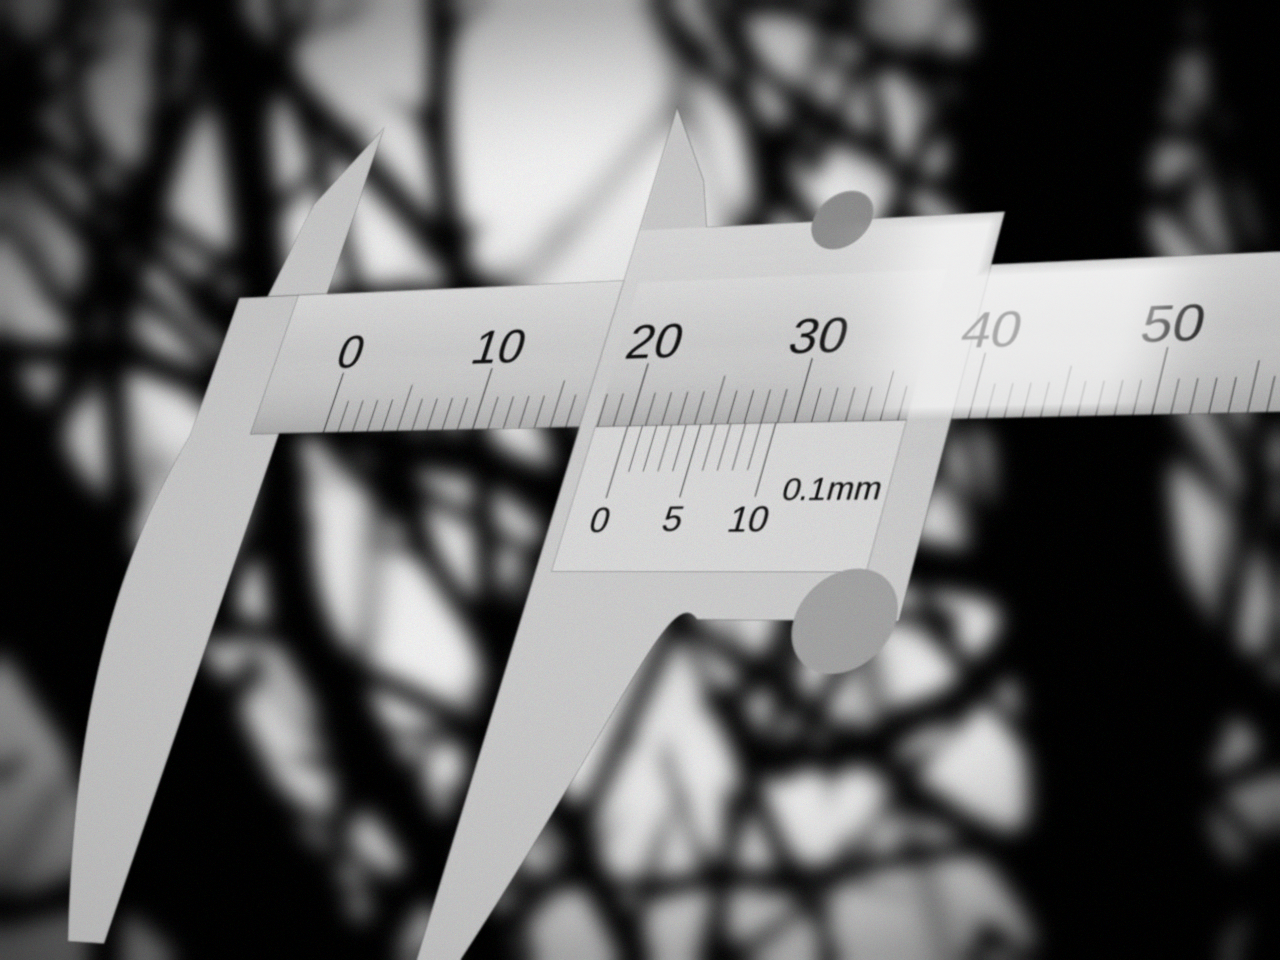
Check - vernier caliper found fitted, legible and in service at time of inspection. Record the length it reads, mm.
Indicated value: 19.9 mm
